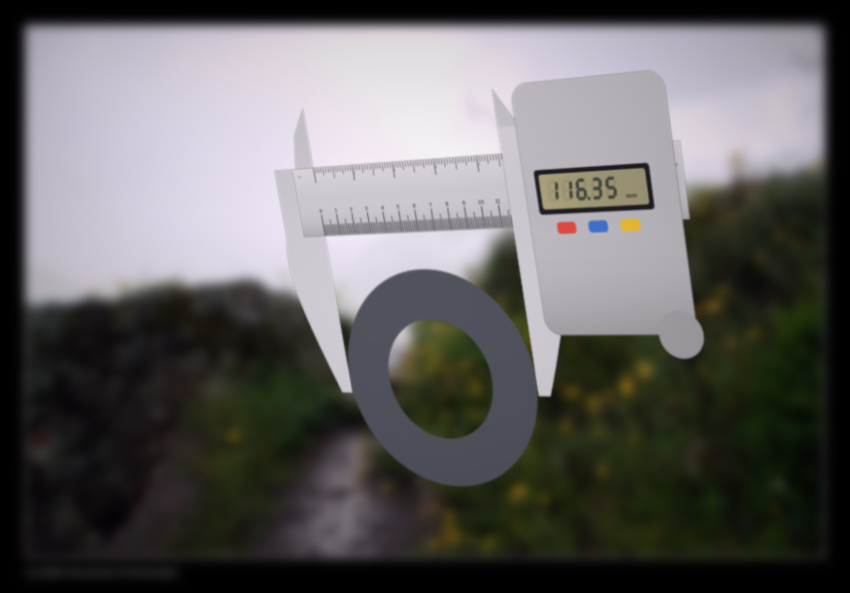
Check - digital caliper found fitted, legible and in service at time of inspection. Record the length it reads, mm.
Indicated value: 116.35 mm
